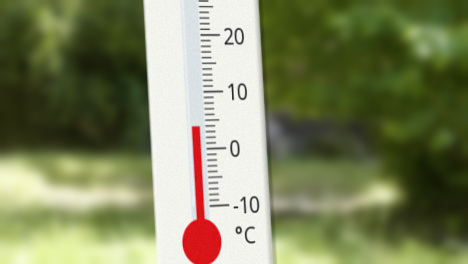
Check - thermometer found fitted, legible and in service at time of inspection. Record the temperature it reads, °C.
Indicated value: 4 °C
